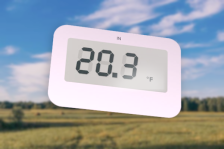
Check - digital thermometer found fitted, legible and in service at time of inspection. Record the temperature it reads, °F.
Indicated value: 20.3 °F
